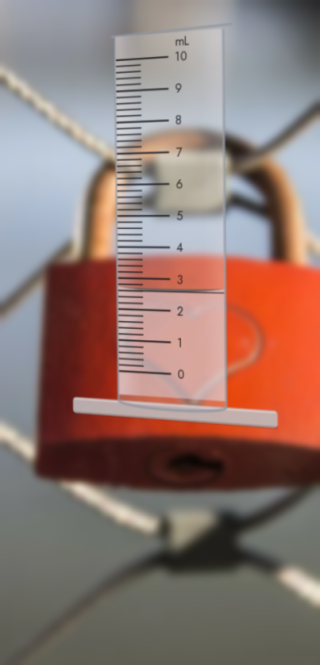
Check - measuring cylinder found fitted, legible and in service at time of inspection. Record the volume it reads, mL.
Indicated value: 2.6 mL
